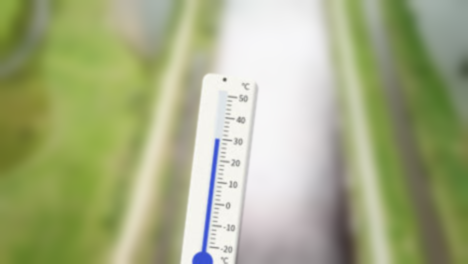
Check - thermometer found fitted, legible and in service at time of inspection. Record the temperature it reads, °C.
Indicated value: 30 °C
